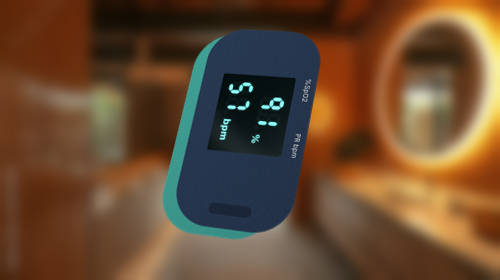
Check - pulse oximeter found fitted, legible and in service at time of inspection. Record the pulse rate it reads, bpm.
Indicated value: 57 bpm
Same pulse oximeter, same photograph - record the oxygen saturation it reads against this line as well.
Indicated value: 91 %
